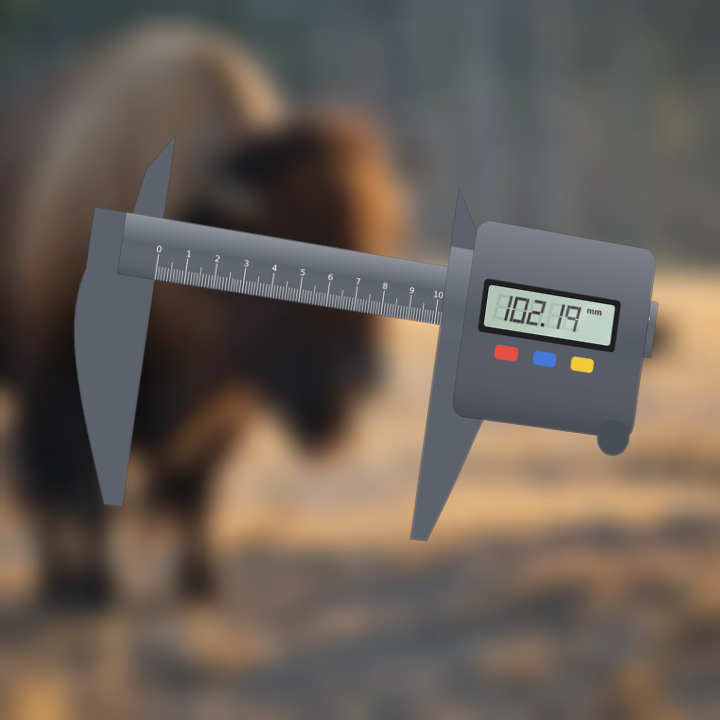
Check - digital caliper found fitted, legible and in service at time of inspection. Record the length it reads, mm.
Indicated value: 102.19 mm
